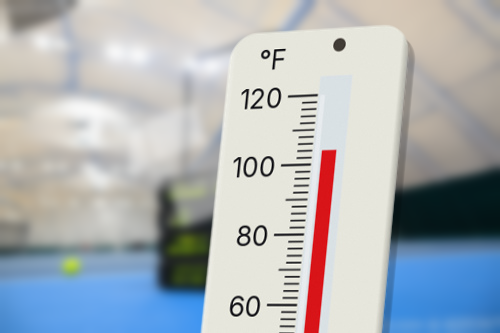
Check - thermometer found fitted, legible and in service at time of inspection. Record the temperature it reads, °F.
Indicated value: 104 °F
